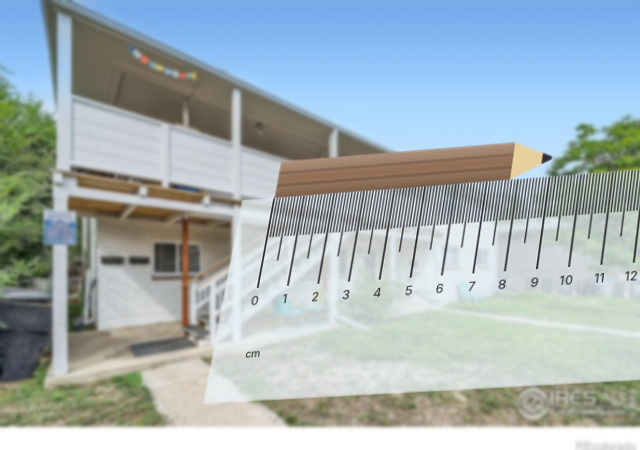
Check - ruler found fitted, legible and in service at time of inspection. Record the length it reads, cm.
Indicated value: 9 cm
